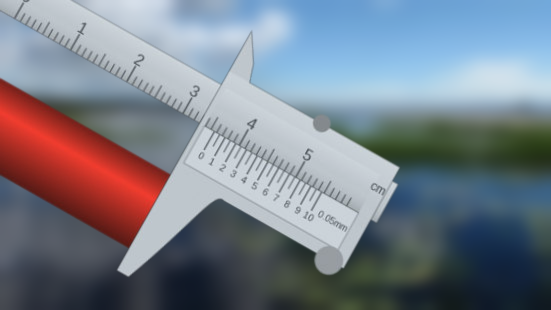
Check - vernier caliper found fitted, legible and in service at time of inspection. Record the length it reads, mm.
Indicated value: 35.6 mm
